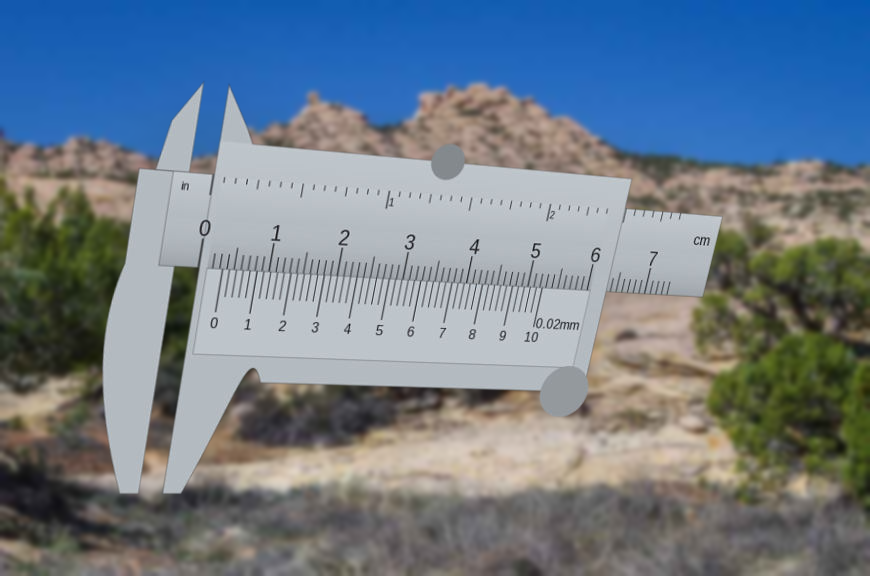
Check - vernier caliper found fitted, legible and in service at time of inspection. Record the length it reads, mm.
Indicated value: 3.4 mm
